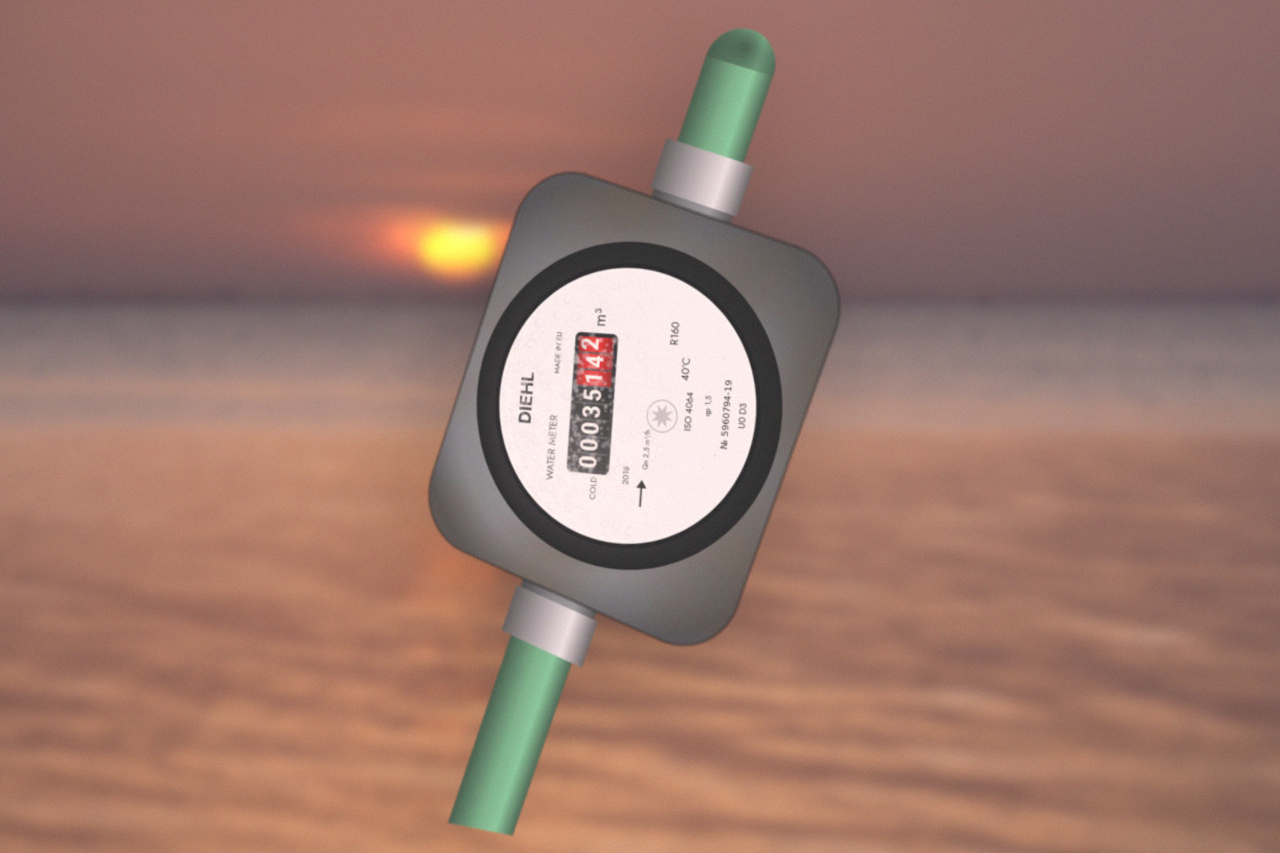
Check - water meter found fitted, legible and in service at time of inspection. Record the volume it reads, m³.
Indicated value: 35.142 m³
